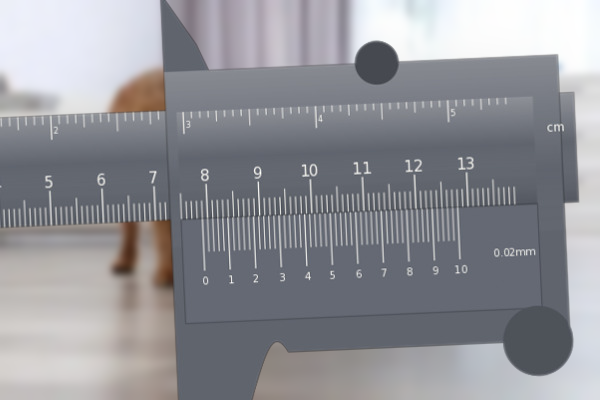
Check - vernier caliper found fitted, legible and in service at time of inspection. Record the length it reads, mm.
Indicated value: 79.0 mm
